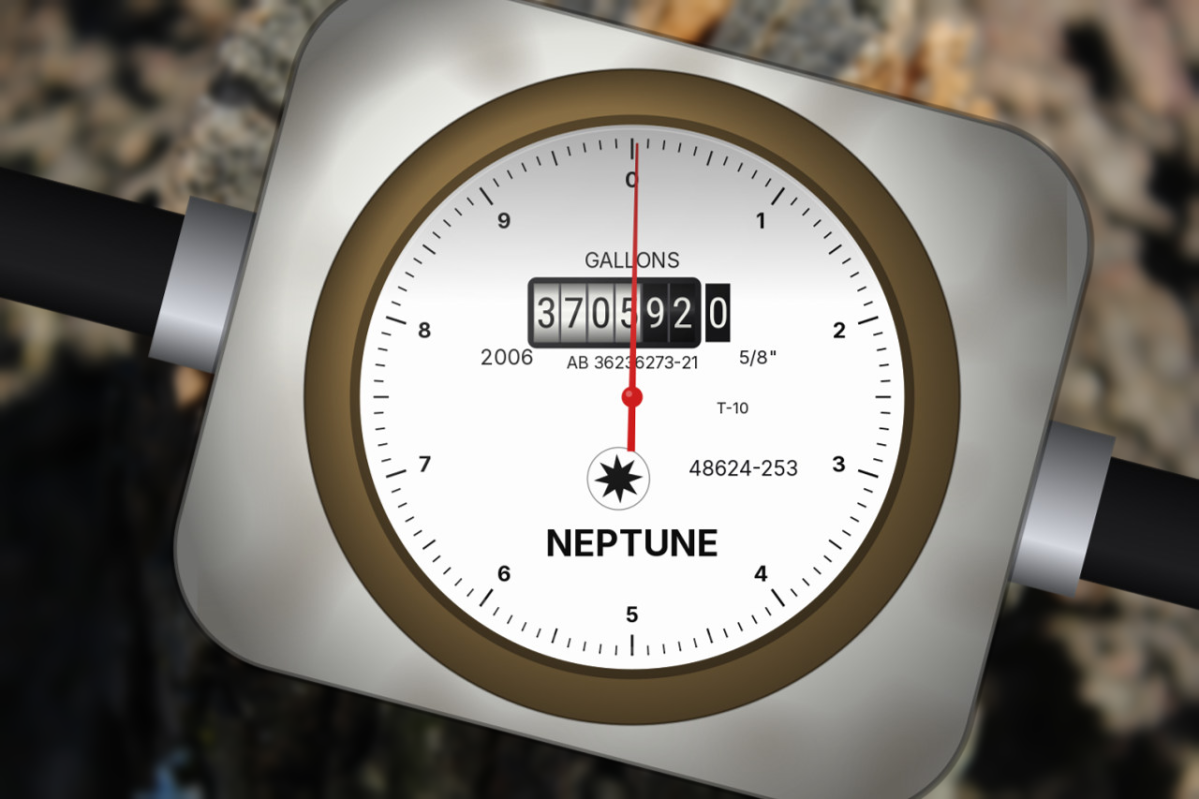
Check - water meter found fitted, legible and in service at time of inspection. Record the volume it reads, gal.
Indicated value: 3705920.0 gal
